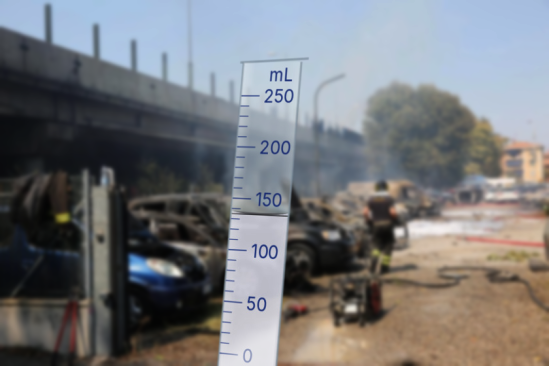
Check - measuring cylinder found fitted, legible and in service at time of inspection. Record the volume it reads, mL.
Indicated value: 135 mL
